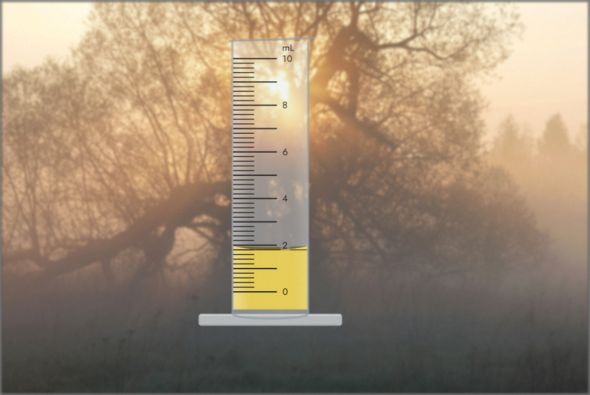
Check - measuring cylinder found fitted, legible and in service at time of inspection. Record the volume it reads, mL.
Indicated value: 1.8 mL
